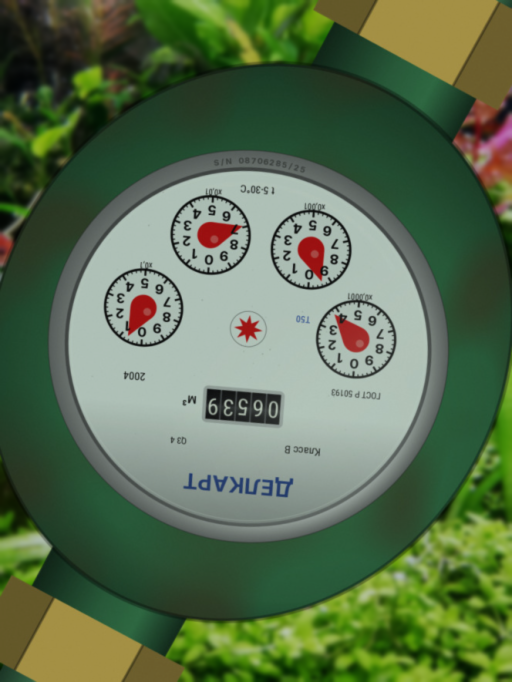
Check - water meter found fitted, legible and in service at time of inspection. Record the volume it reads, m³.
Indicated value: 6539.0693 m³
